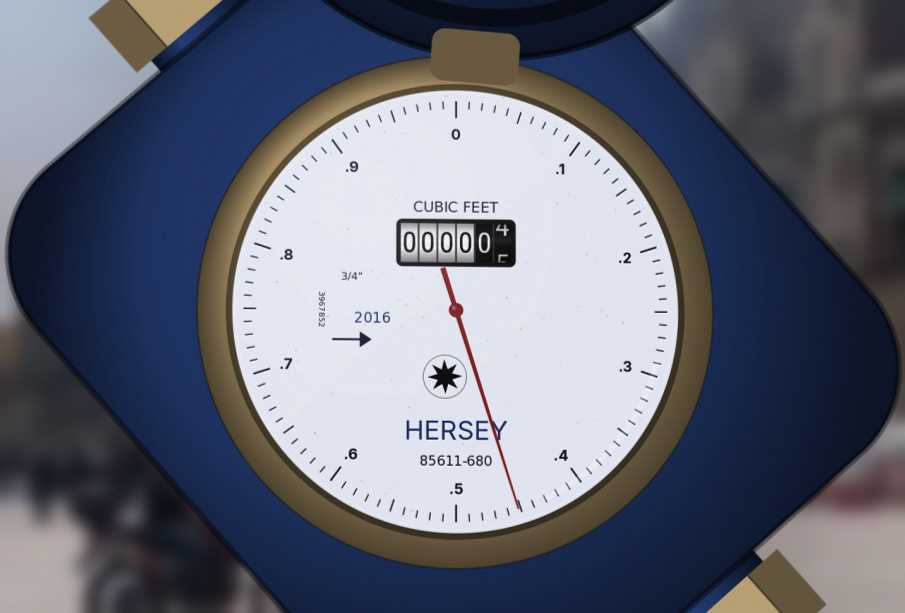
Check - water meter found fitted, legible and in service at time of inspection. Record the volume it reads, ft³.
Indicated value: 4.45 ft³
